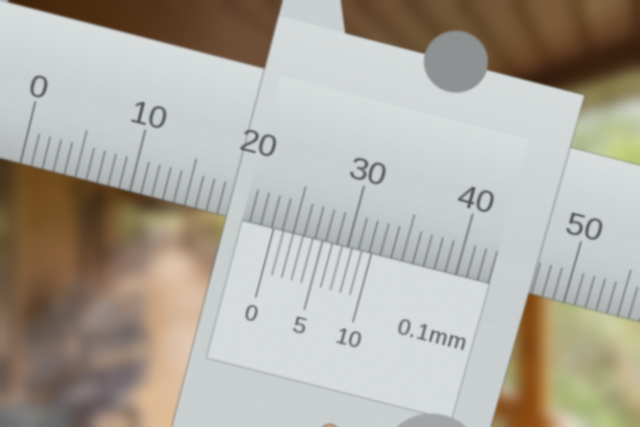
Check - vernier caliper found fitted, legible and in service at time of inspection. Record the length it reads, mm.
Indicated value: 23.2 mm
